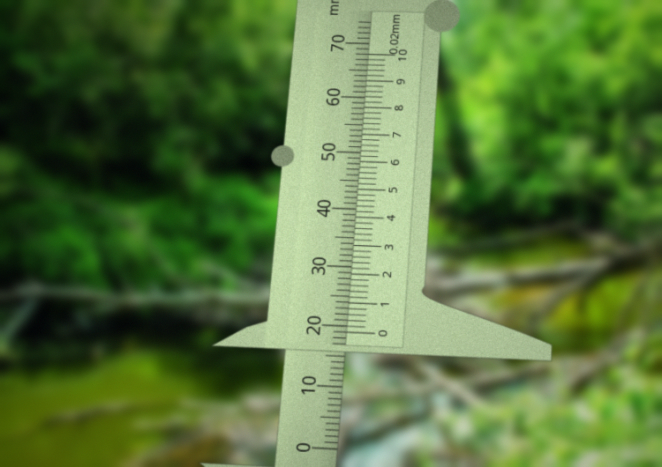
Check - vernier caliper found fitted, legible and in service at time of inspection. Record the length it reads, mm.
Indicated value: 19.0 mm
